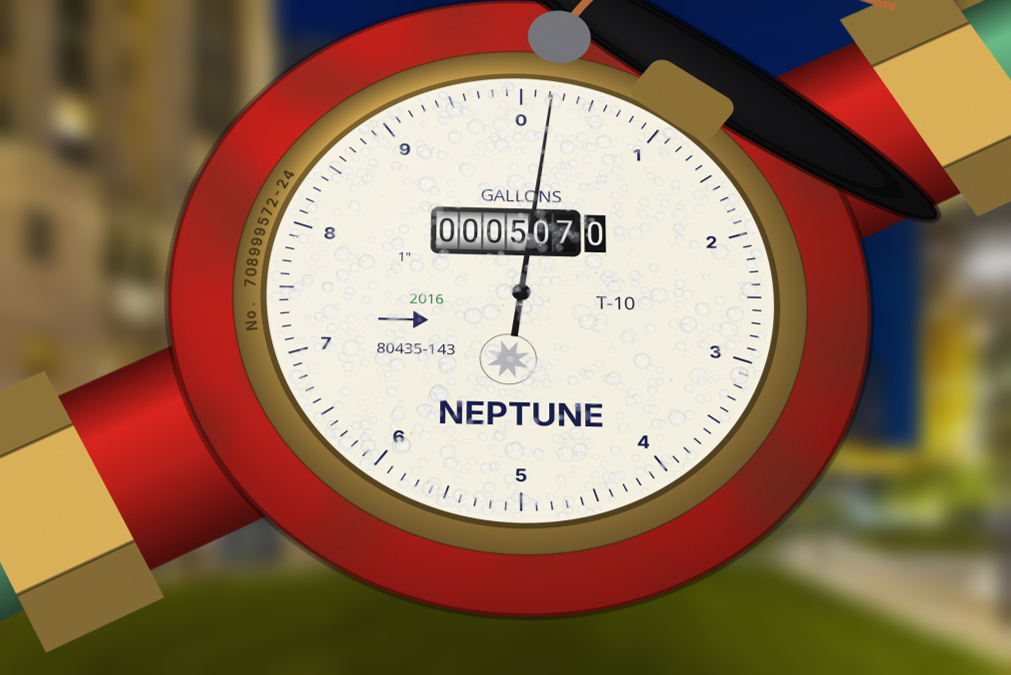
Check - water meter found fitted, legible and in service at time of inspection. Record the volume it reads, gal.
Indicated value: 5070.2 gal
